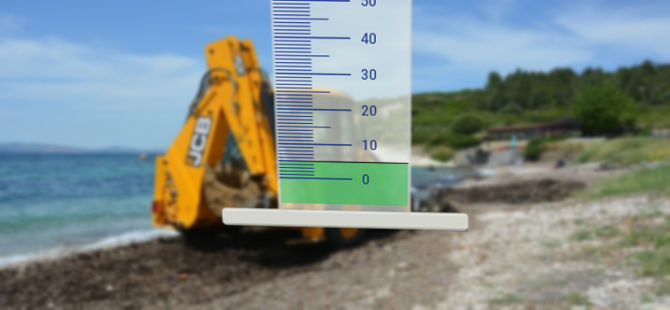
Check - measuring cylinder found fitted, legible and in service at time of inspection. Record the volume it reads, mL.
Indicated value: 5 mL
